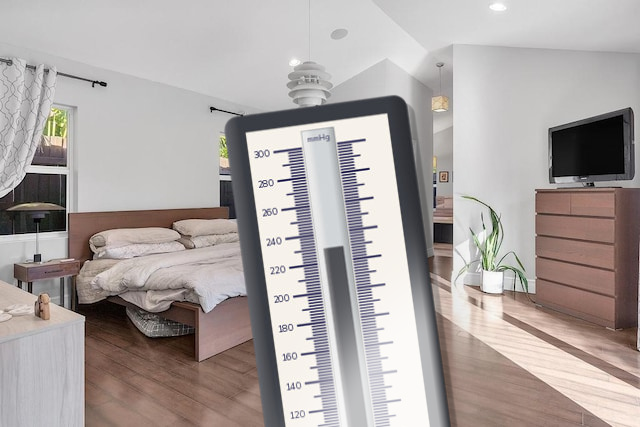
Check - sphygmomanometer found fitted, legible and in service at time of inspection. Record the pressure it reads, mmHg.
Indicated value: 230 mmHg
